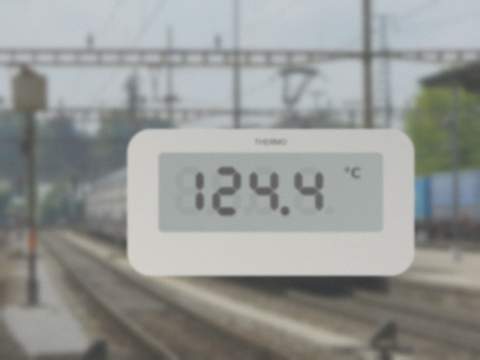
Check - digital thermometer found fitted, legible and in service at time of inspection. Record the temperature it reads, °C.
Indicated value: 124.4 °C
